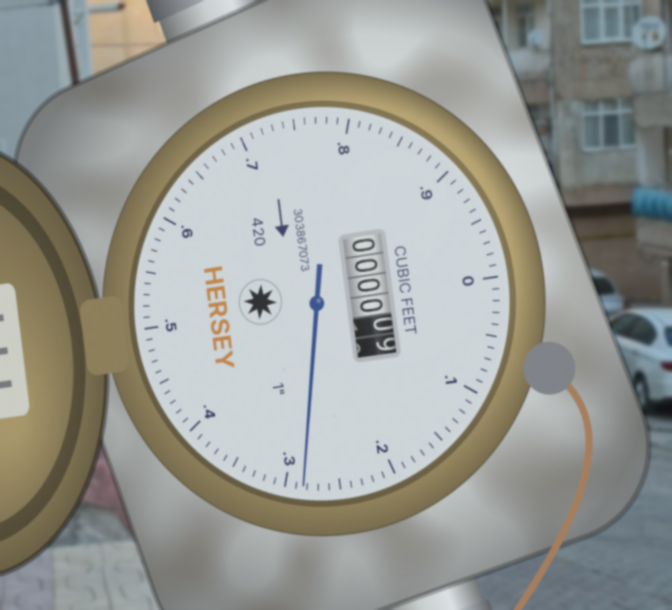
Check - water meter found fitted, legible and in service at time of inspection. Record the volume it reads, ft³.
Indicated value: 9.28 ft³
